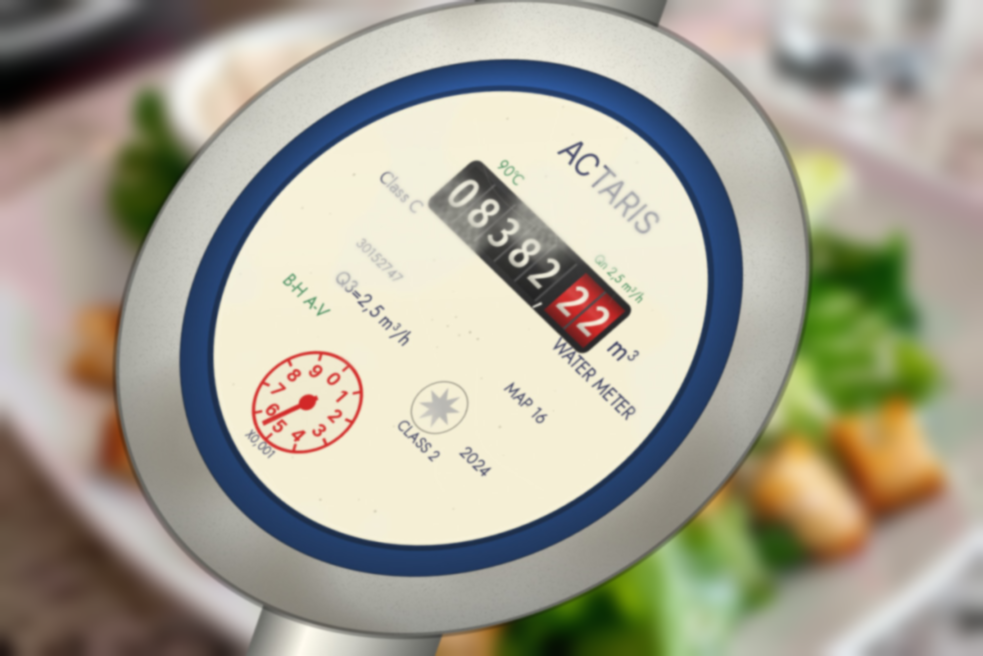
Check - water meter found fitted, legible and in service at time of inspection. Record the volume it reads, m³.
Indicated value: 8382.225 m³
